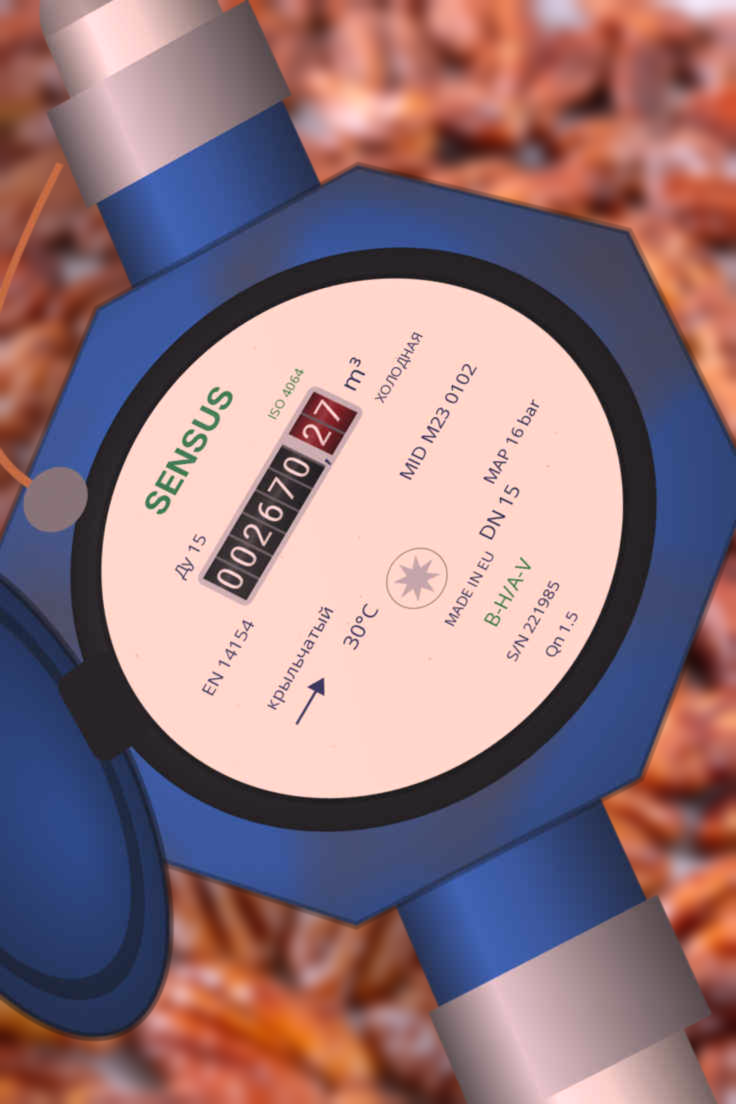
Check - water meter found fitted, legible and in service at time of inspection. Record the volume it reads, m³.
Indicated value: 2670.27 m³
